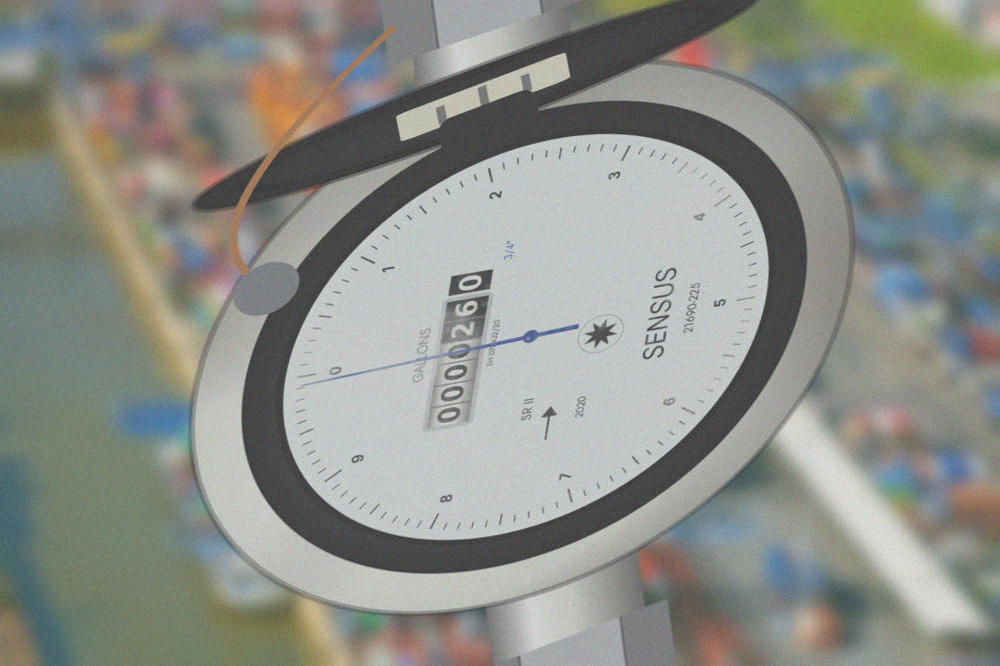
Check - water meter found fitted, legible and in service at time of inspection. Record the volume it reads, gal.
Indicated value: 259.9 gal
